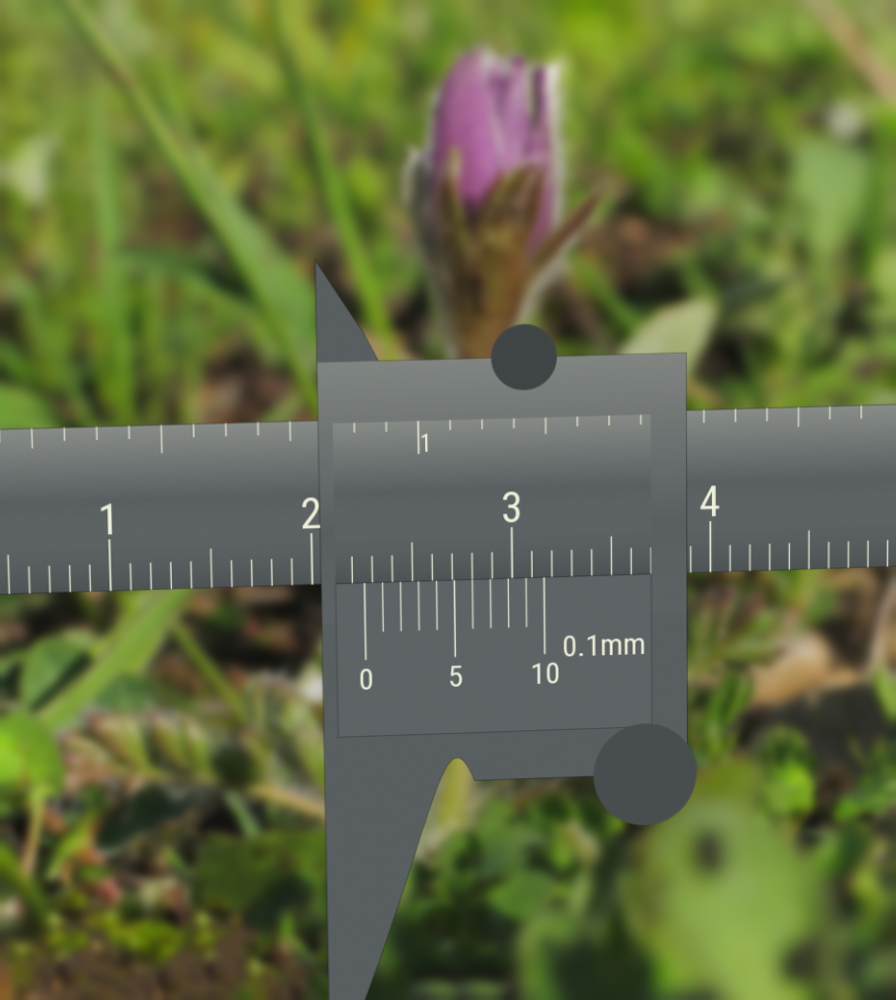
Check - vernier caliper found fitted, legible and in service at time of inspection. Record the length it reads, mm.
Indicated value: 22.6 mm
